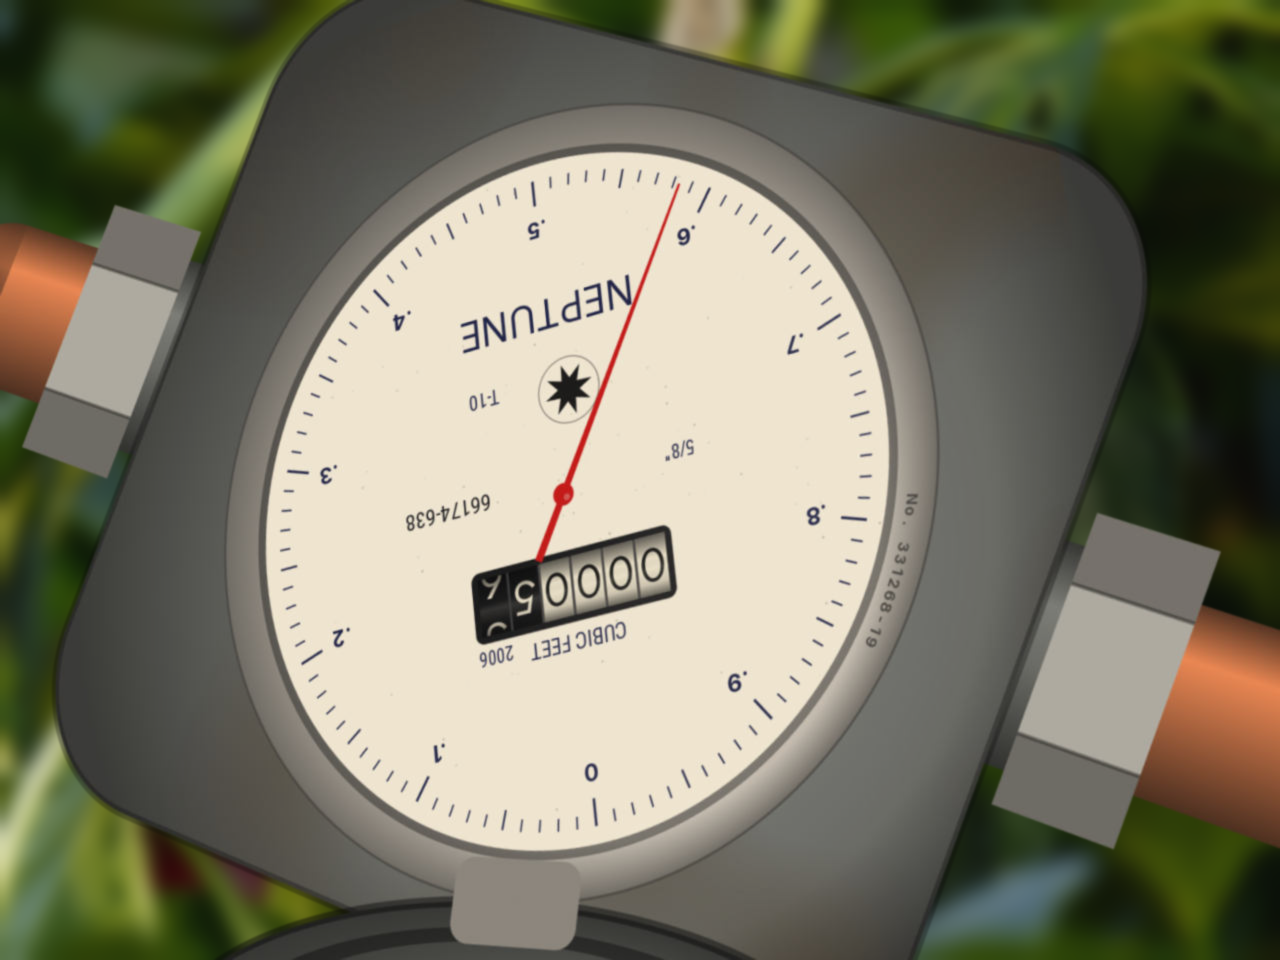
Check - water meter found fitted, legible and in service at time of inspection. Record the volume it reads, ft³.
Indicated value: 55.58 ft³
